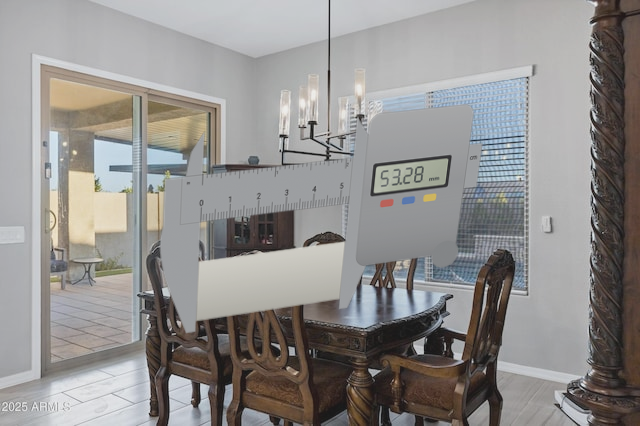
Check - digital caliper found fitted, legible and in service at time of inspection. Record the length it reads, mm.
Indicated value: 53.28 mm
